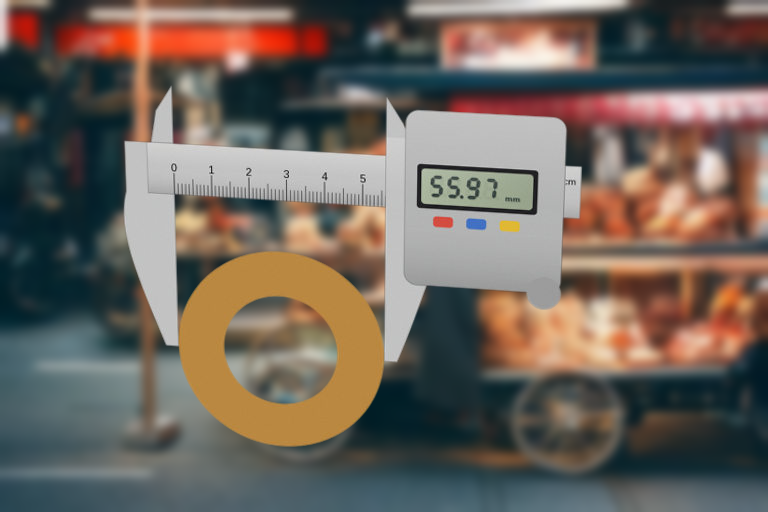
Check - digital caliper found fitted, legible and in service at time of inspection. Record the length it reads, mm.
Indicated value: 55.97 mm
